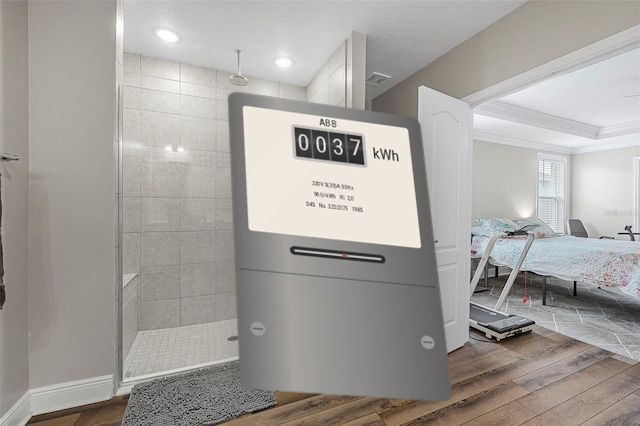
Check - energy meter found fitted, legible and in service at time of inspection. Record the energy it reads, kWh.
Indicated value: 37 kWh
